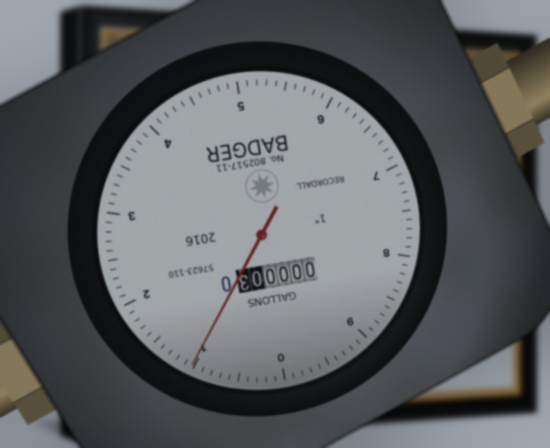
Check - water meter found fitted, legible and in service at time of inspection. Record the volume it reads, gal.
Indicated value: 31.0 gal
